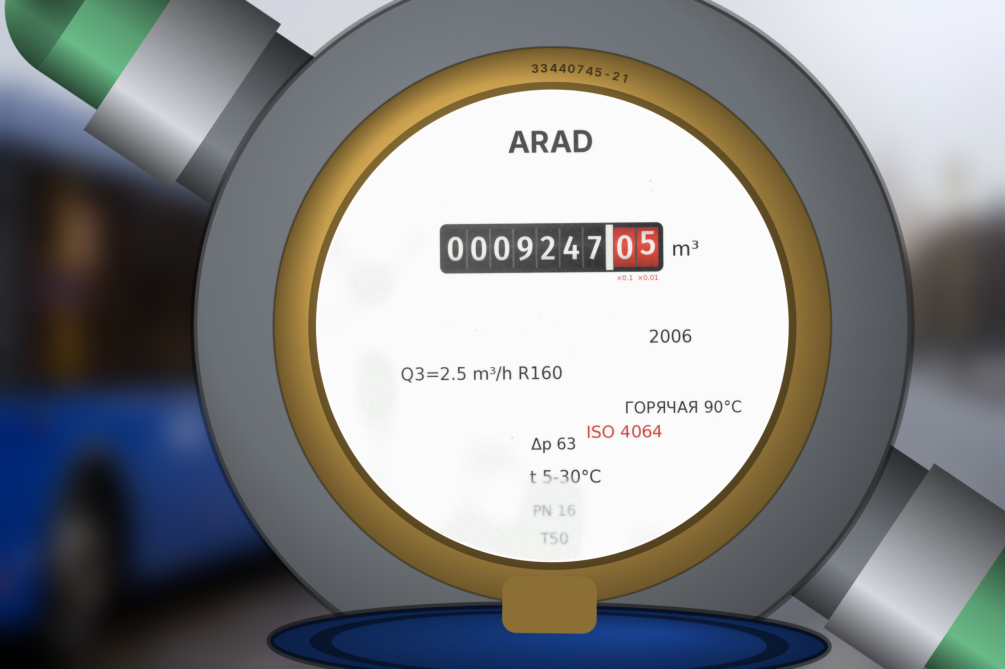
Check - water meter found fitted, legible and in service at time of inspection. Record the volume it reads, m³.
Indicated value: 9247.05 m³
